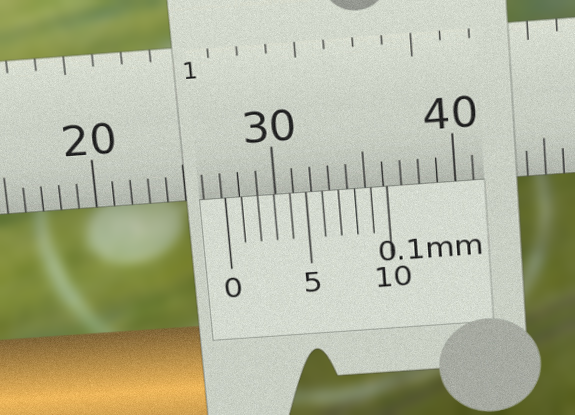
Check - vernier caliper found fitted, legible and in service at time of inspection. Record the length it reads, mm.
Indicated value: 27.2 mm
